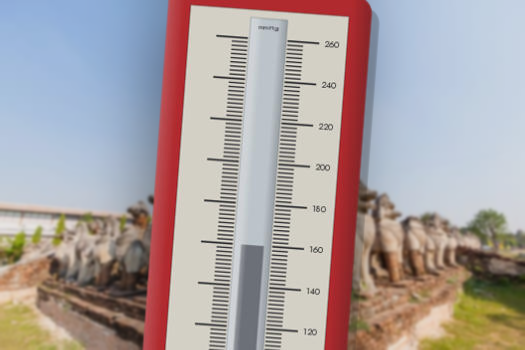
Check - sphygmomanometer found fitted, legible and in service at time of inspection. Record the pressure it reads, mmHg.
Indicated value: 160 mmHg
